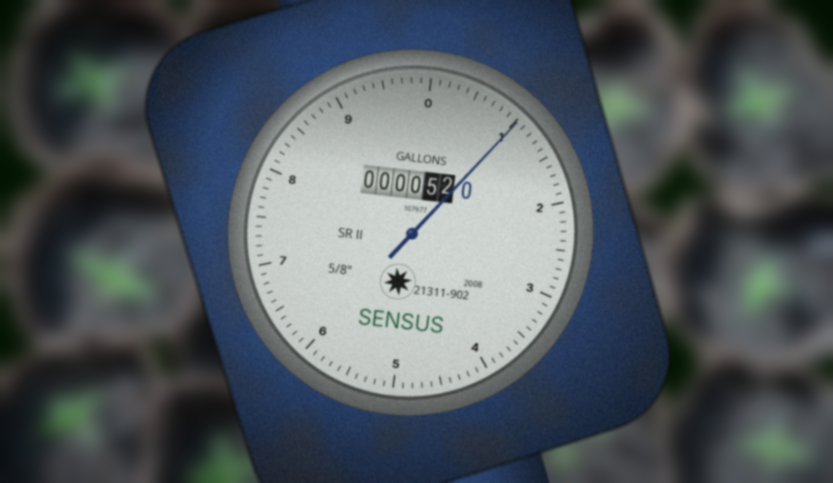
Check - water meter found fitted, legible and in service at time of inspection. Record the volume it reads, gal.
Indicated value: 521.0 gal
